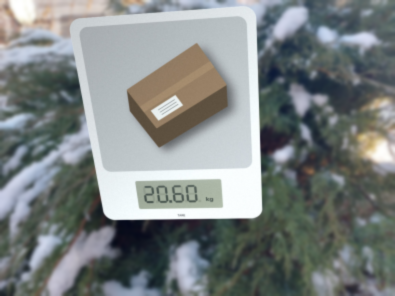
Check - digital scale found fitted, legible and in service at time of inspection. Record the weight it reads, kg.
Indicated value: 20.60 kg
